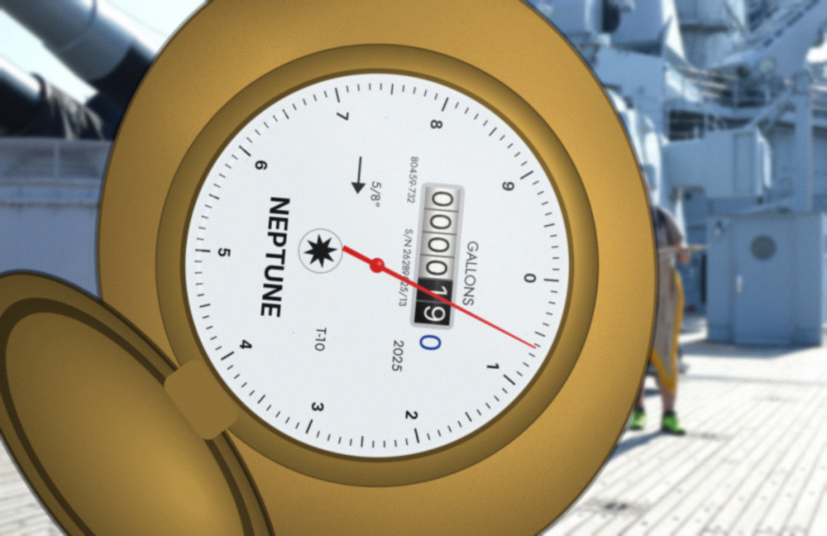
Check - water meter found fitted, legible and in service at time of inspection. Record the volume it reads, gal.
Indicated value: 190.6 gal
